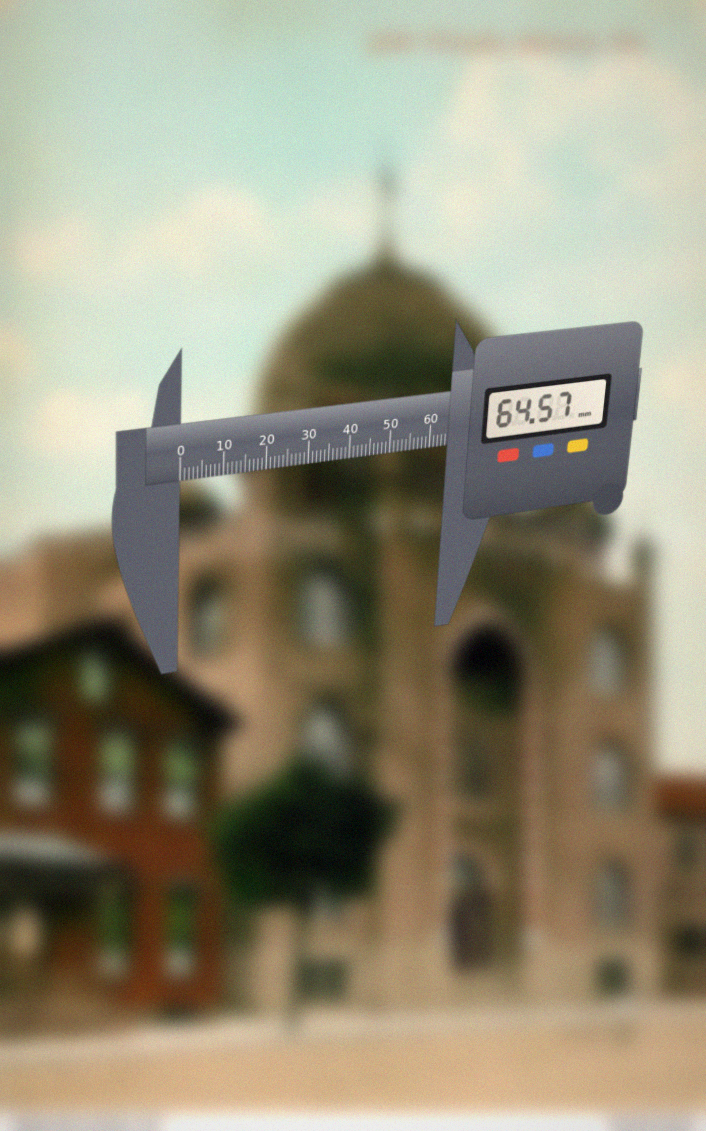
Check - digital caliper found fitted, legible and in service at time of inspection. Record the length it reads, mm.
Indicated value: 64.57 mm
